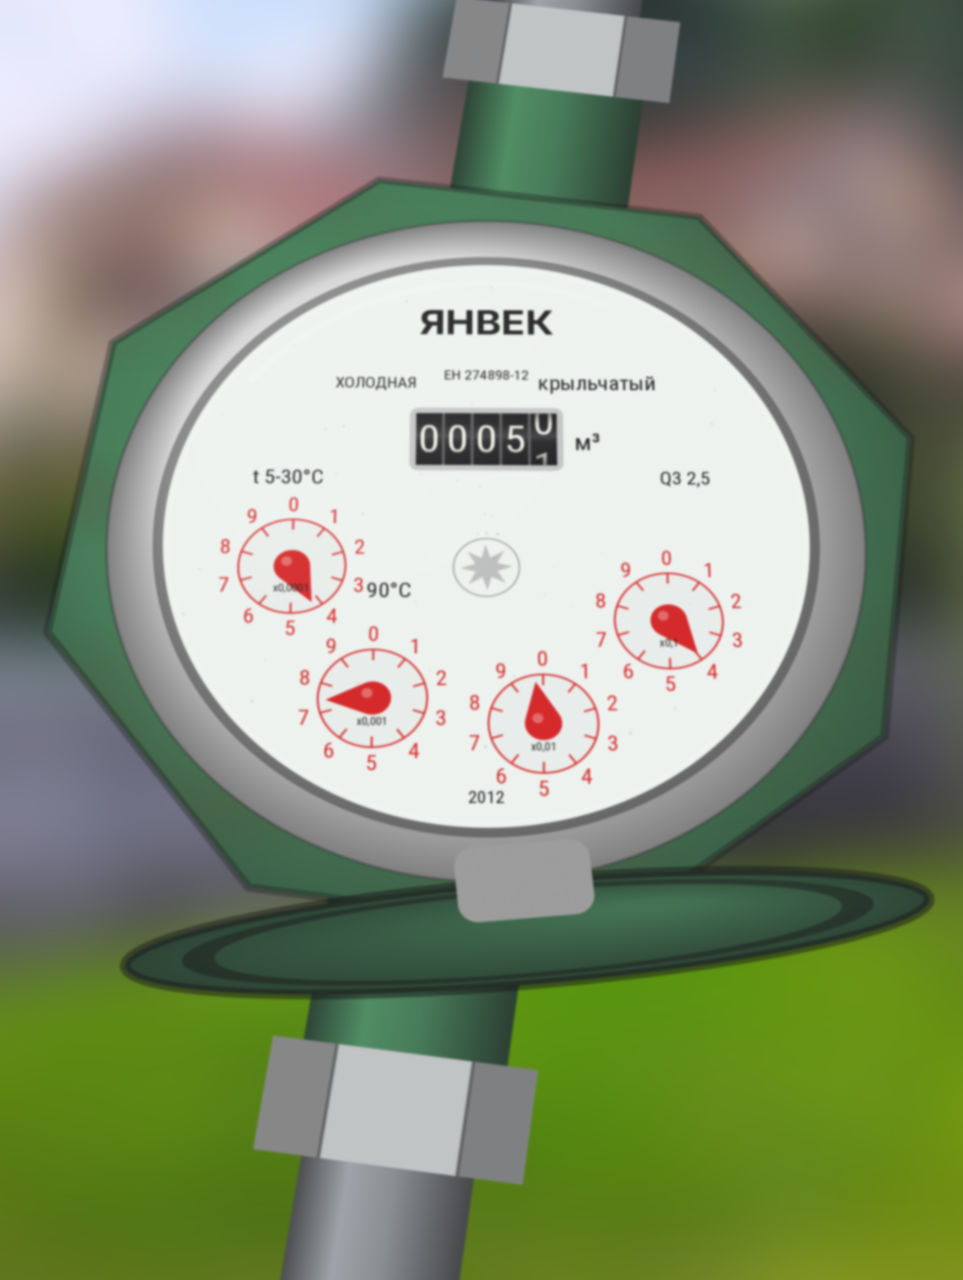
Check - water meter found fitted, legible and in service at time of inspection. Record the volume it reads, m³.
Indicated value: 50.3974 m³
